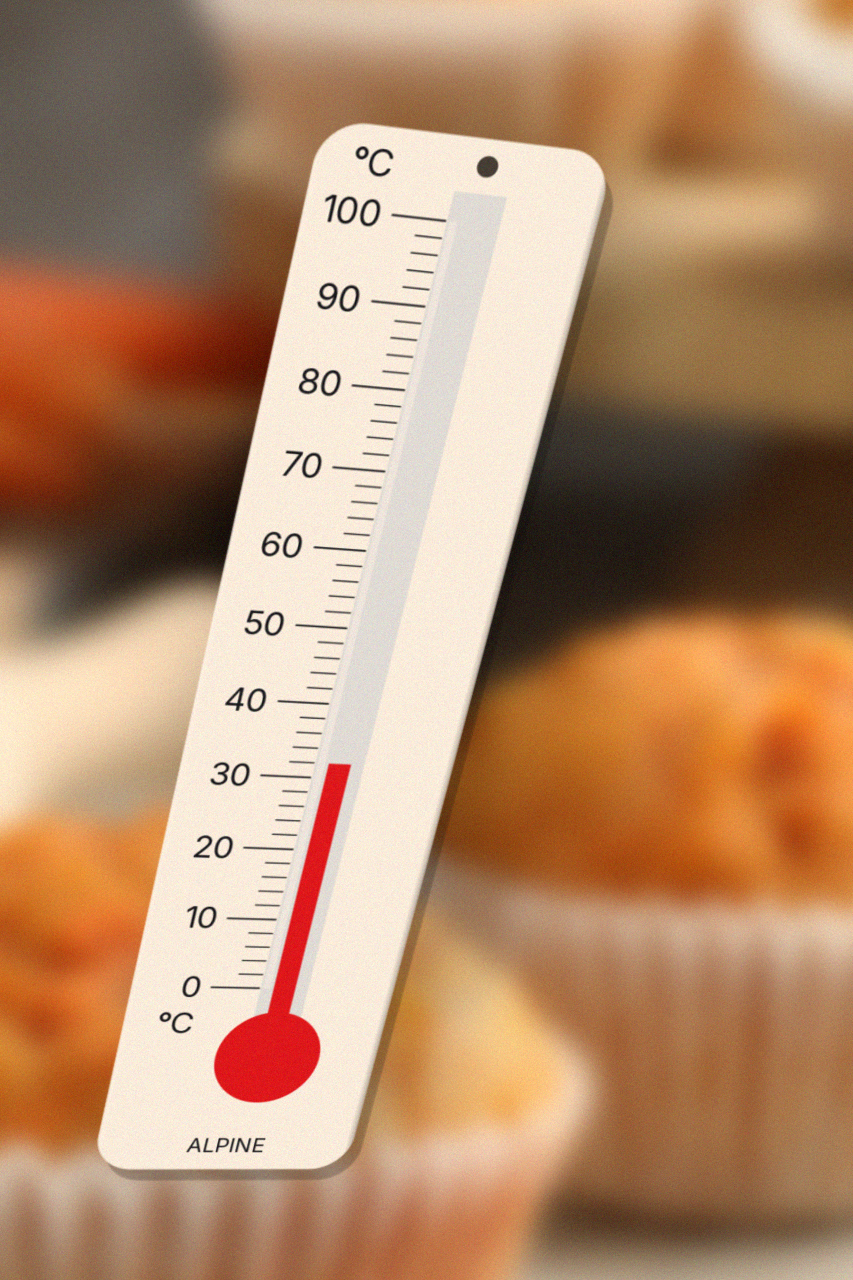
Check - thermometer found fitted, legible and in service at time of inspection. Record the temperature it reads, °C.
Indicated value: 32 °C
